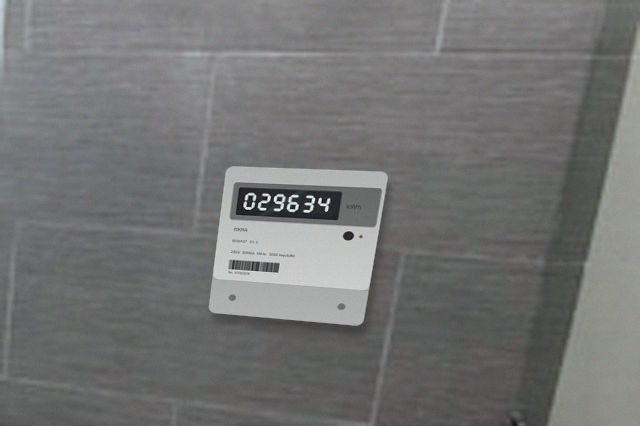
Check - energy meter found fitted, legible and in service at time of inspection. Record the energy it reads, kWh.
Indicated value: 29634 kWh
